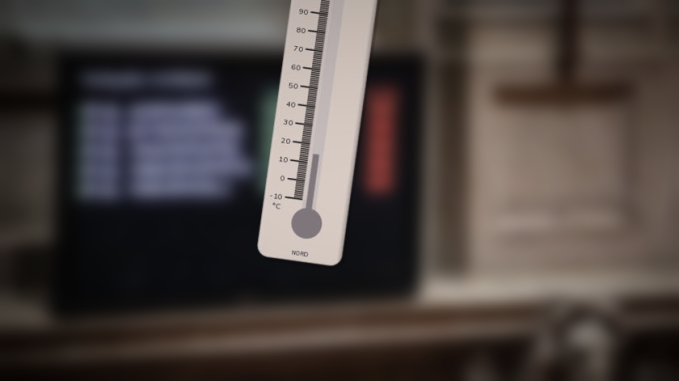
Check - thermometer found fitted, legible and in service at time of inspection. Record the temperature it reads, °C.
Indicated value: 15 °C
